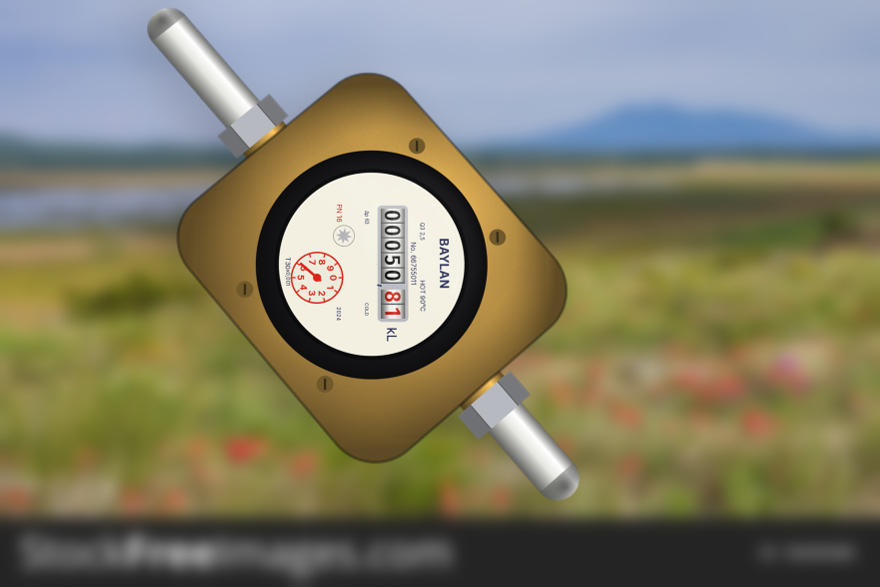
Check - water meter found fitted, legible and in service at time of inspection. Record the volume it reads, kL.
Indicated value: 50.816 kL
